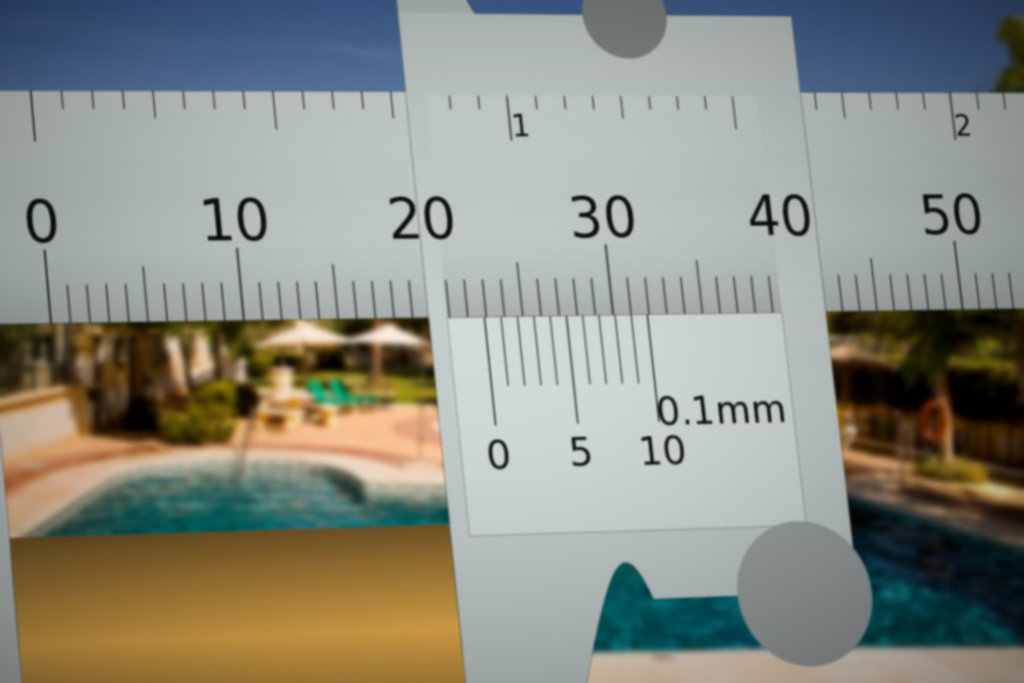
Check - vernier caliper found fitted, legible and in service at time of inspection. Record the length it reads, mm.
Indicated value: 22.9 mm
